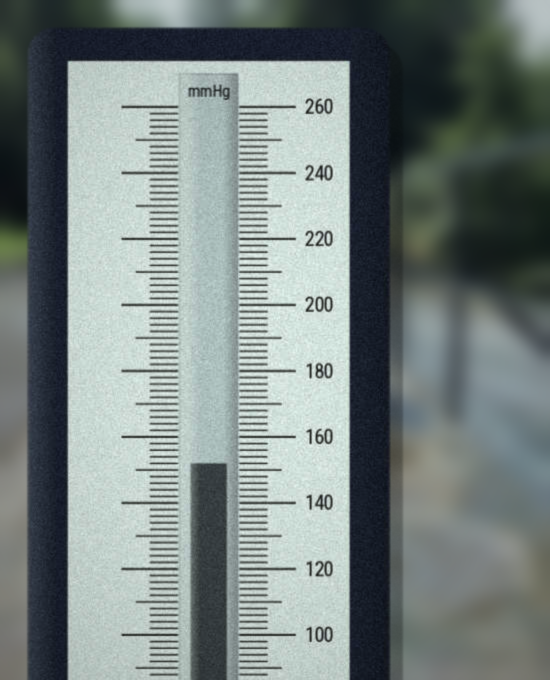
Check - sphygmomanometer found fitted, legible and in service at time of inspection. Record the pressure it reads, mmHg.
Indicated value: 152 mmHg
